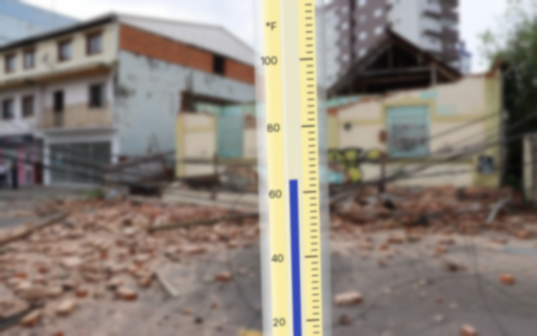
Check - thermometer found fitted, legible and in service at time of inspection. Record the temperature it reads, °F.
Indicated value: 64 °F
